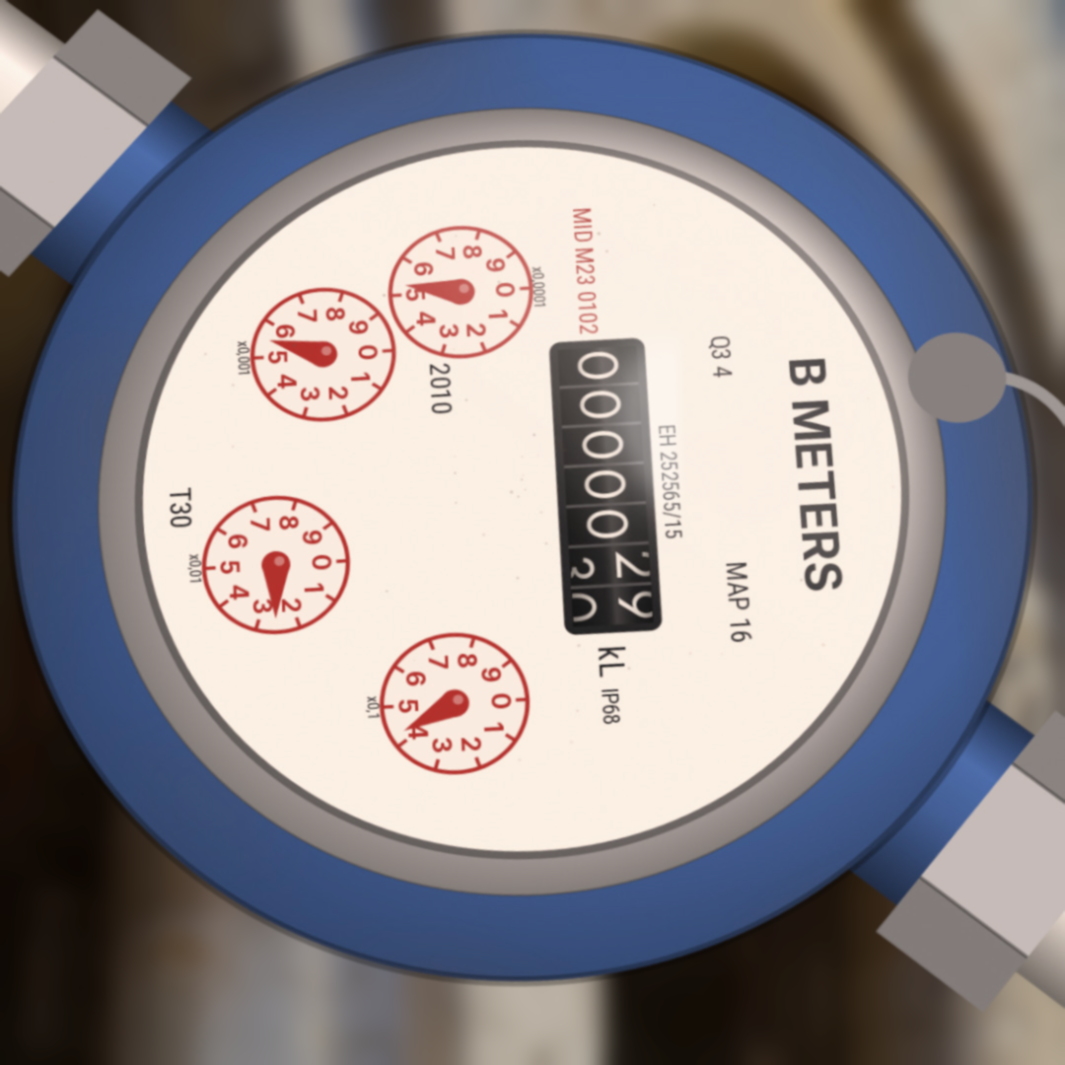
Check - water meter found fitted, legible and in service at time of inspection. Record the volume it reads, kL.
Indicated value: 29.4255 kL
